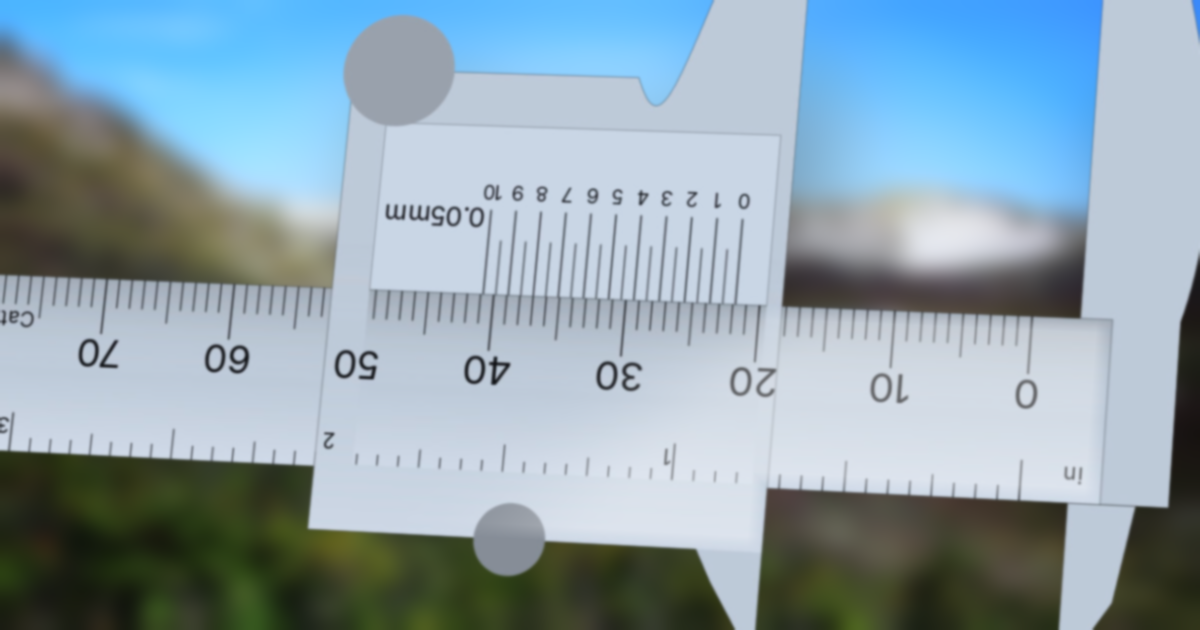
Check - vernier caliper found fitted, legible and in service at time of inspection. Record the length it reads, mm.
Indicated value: 21.8 mm
